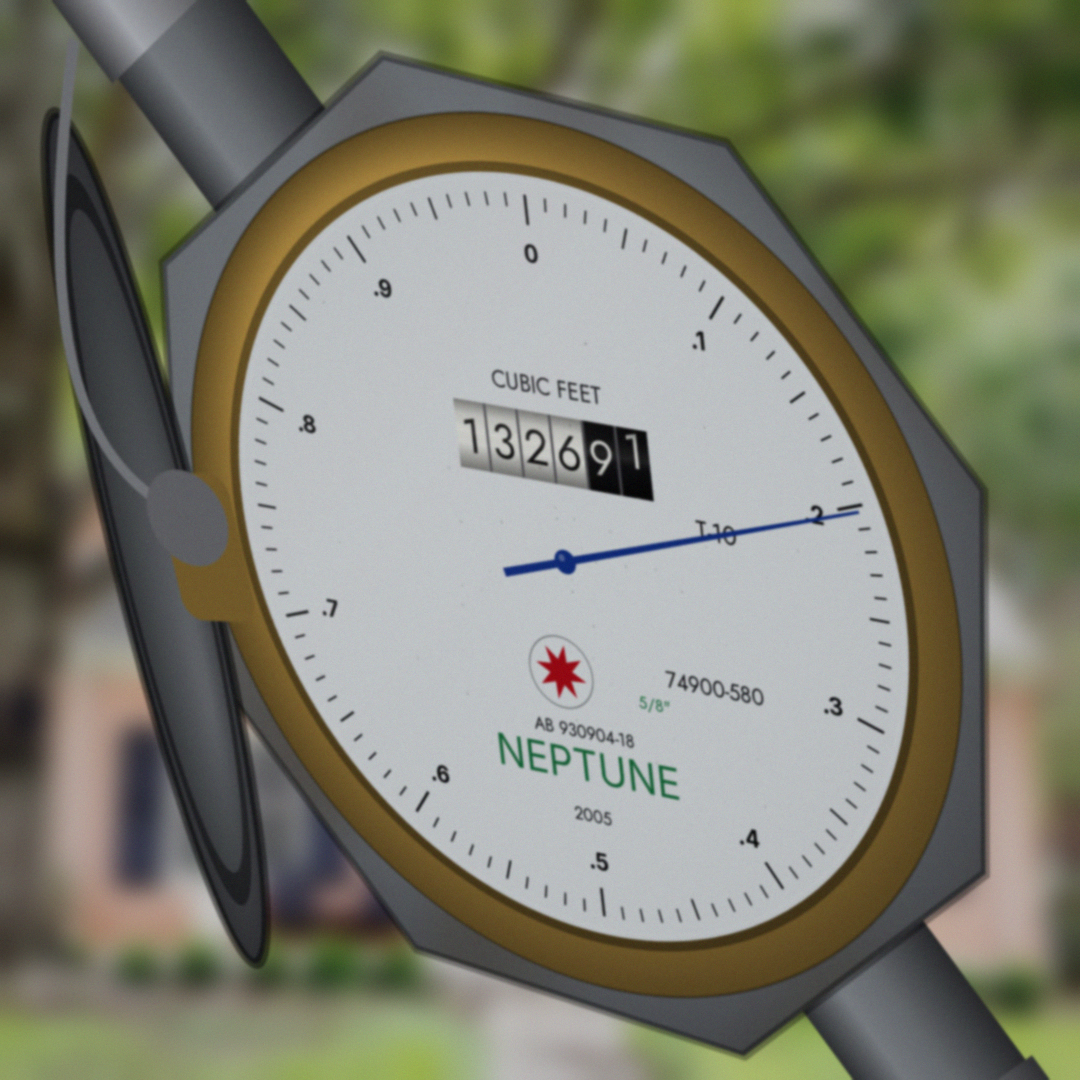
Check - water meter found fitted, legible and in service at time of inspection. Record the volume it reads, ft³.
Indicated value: 132691.20 ft³
